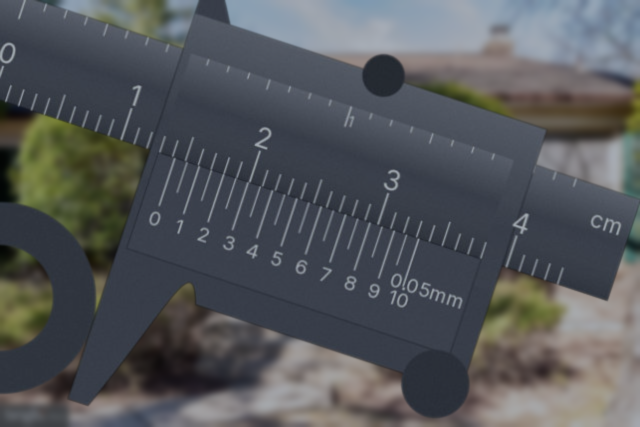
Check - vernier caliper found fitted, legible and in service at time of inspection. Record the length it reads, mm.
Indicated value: 14.2 mm
